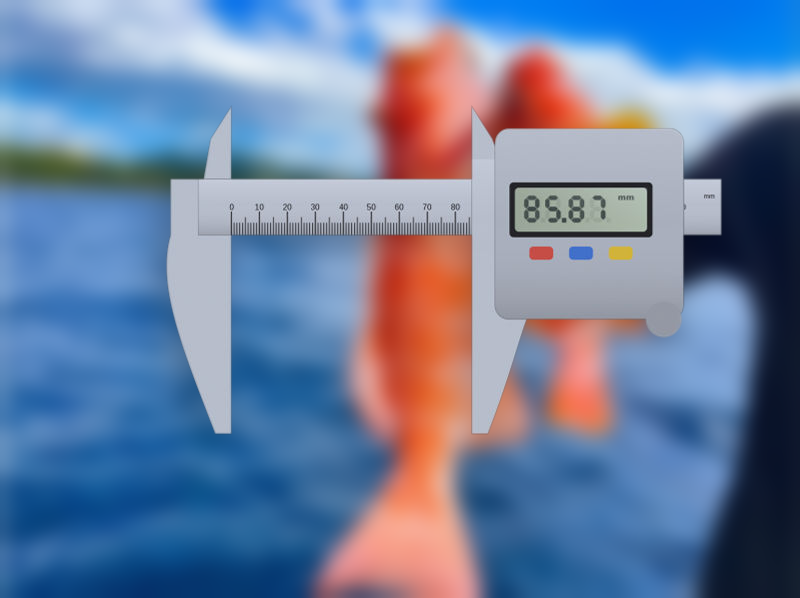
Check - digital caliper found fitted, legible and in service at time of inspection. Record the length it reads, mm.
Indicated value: 85.87 mm
